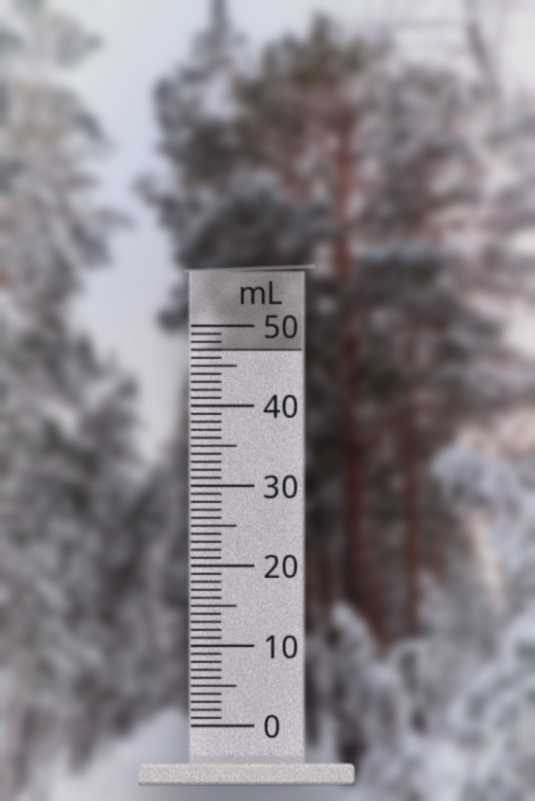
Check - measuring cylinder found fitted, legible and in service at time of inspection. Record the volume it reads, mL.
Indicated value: 47 mL
